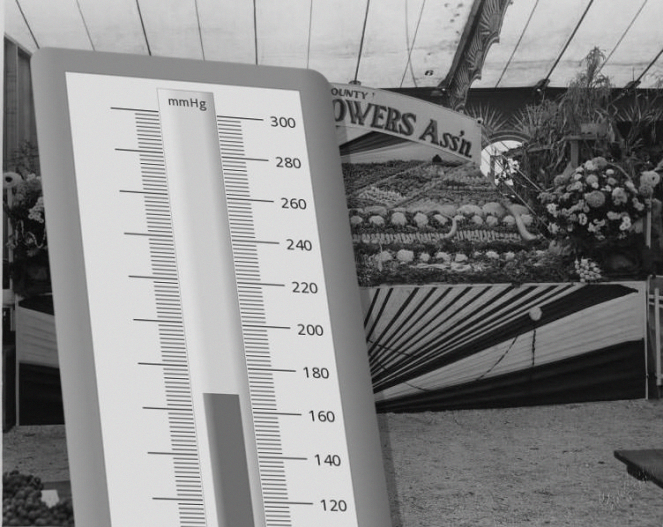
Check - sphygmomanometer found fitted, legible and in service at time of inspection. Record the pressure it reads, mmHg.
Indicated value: 168 mmHg
